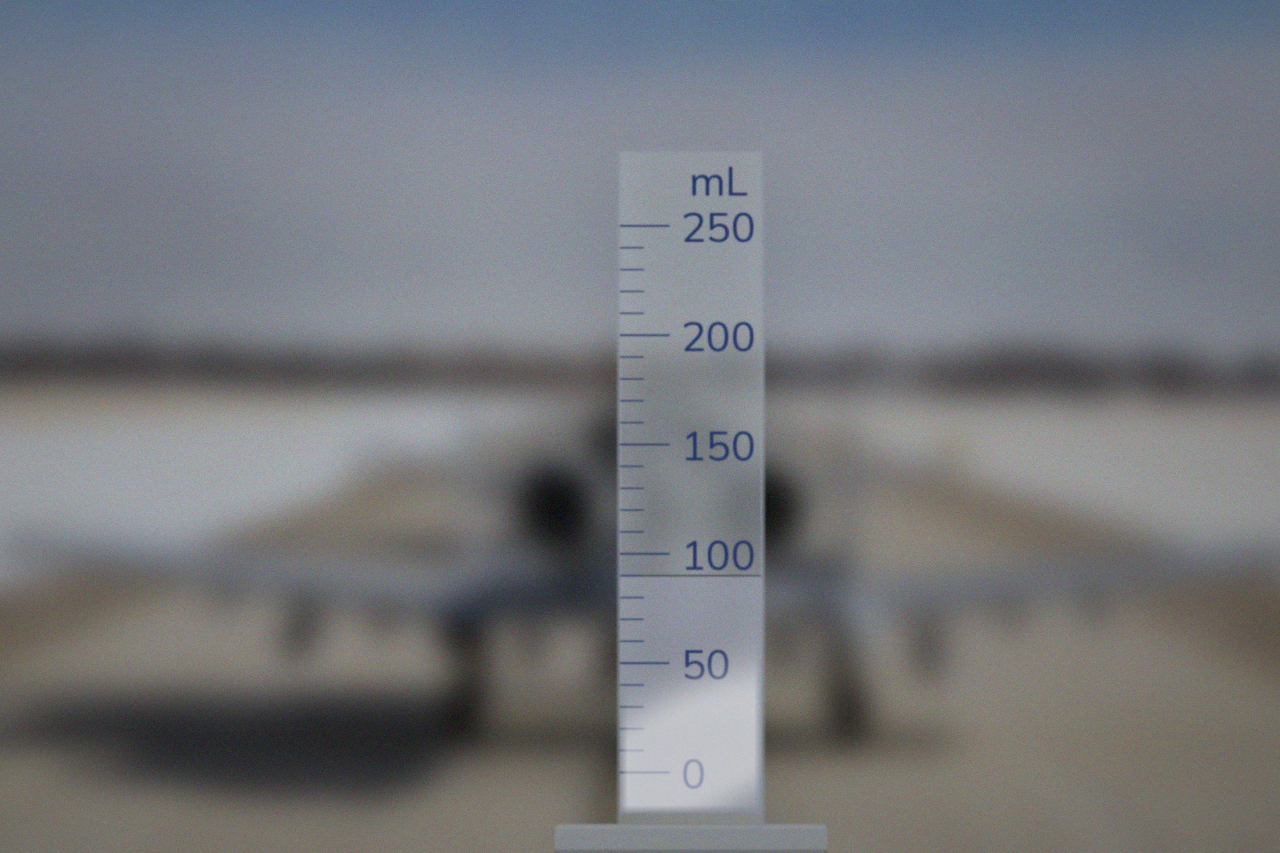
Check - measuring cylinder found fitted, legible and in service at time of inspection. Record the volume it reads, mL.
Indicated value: 90 mL
